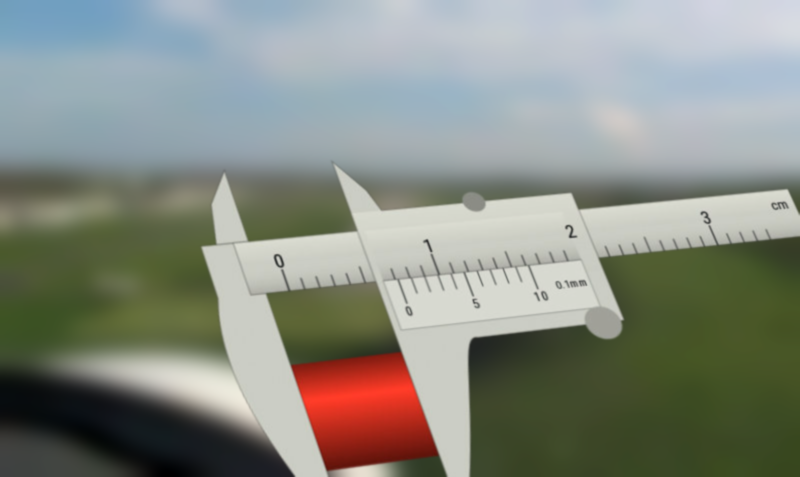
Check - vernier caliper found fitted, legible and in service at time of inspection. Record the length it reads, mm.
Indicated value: 7.2 mm
